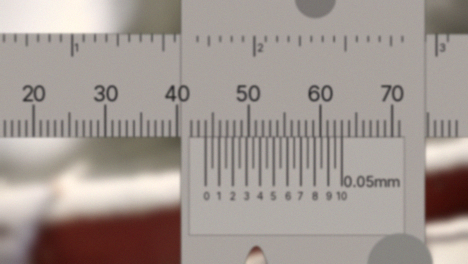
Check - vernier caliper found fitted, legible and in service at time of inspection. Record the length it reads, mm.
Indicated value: 44.0 mm
